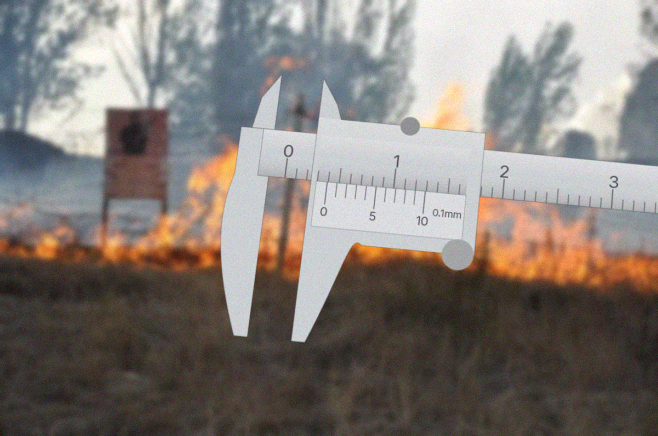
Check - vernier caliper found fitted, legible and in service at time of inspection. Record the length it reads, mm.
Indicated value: 3.9 mm
